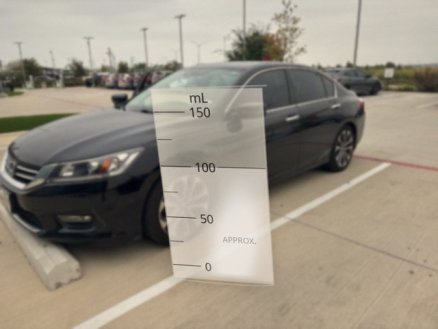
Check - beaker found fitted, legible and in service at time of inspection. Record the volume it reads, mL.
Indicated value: 100 mL
